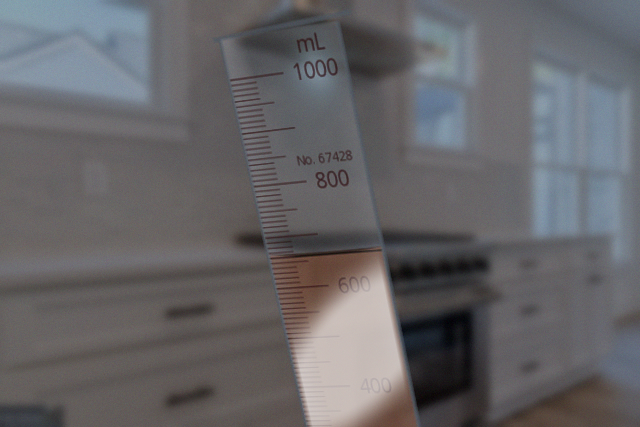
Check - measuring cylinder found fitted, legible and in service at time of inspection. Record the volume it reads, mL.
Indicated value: 660 mL
